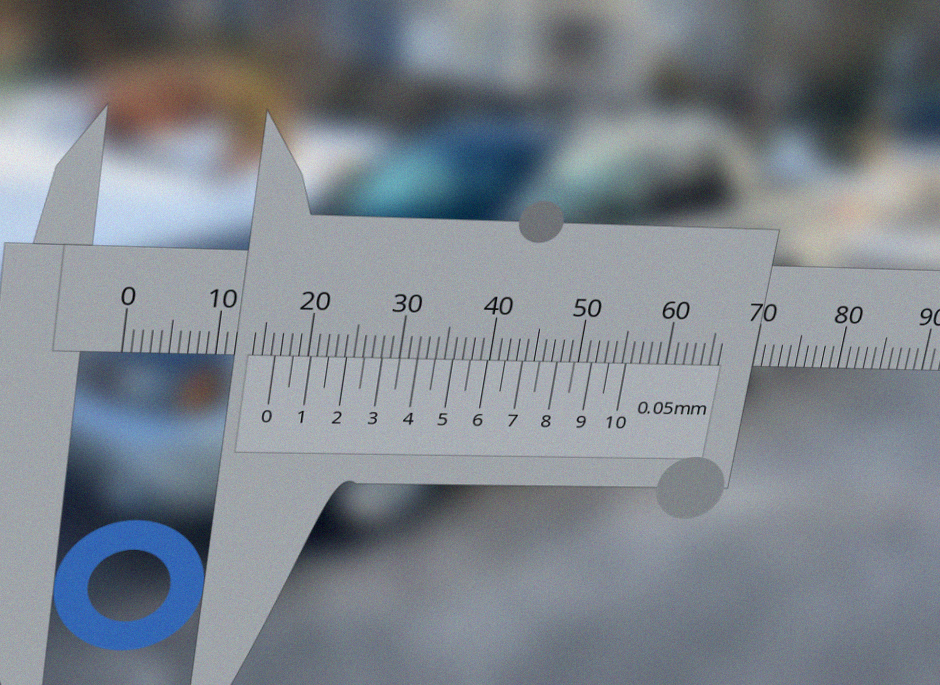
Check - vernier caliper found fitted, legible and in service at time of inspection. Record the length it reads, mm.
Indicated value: 16.4 mm
